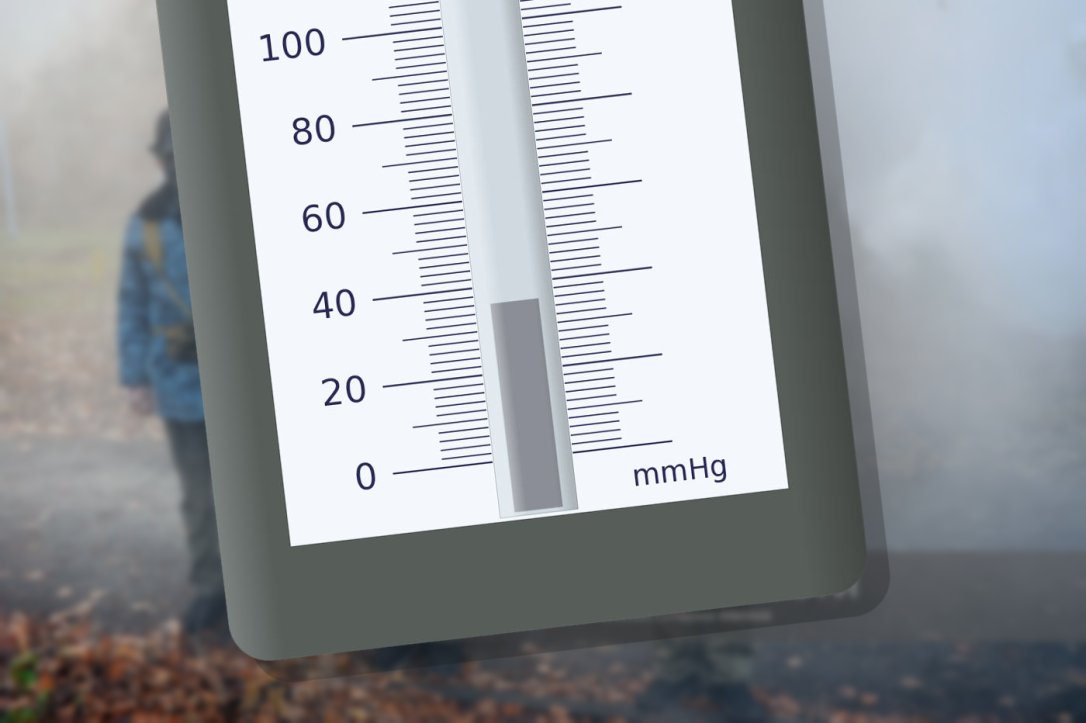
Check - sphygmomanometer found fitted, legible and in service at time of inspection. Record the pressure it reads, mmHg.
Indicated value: 36 mmHg
